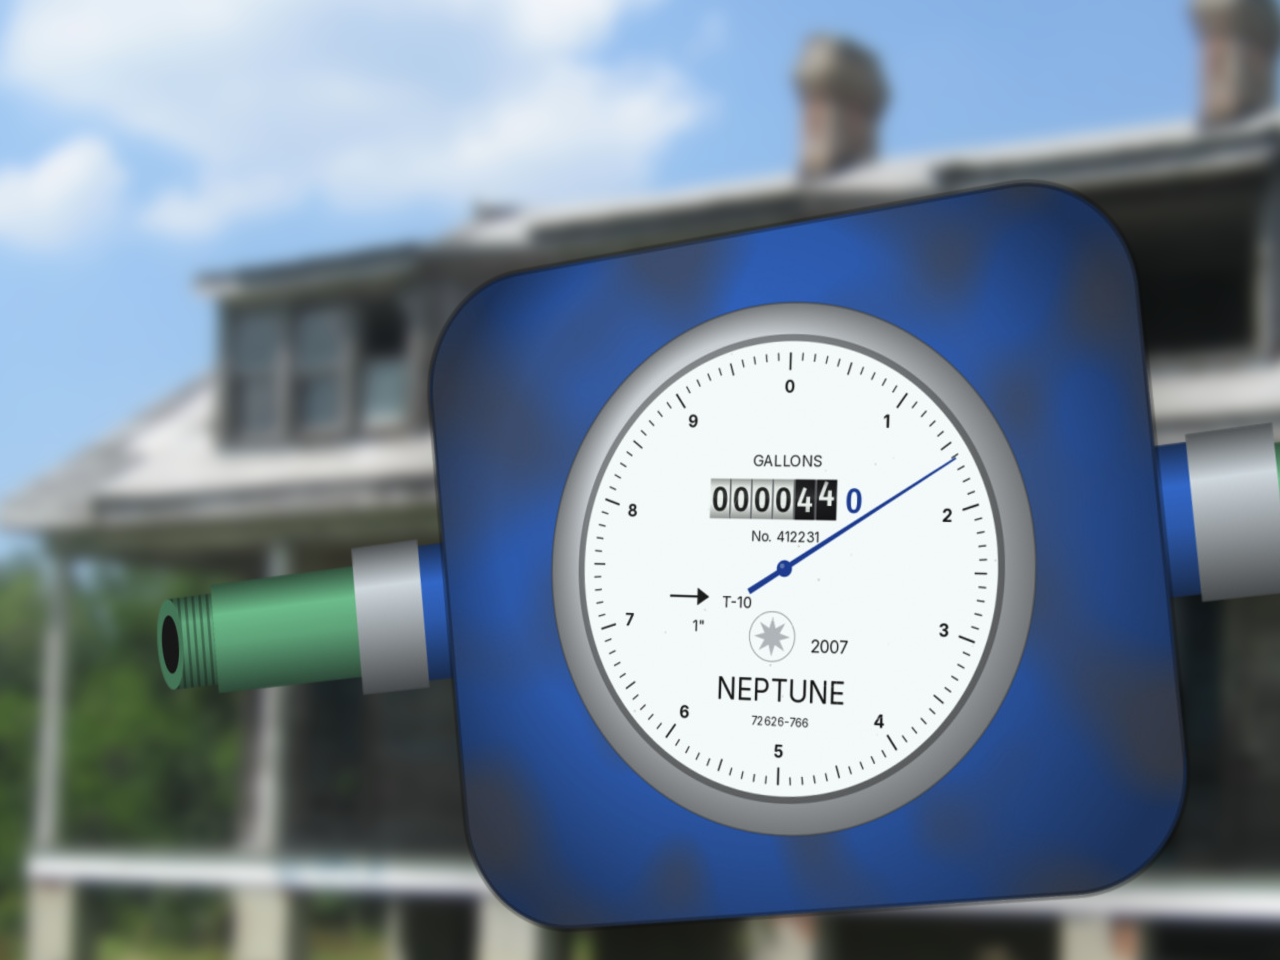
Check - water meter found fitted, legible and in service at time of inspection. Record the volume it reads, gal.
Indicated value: 441.6 gal
